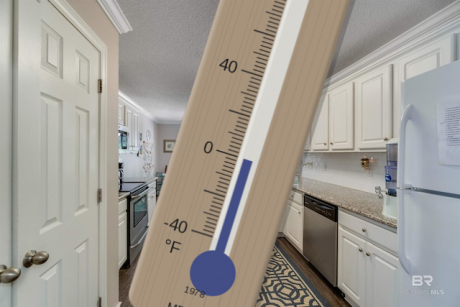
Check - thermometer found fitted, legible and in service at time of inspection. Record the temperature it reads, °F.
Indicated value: 0 °F
